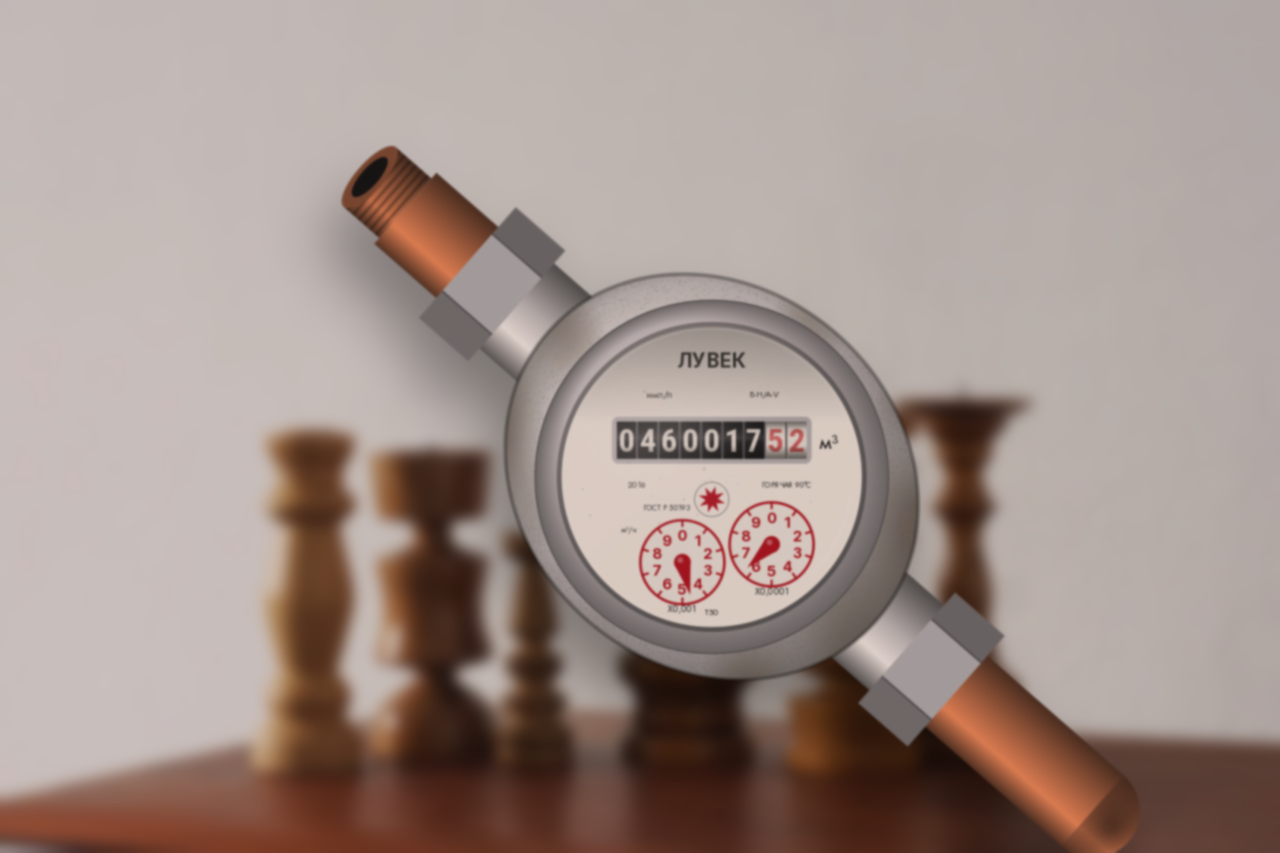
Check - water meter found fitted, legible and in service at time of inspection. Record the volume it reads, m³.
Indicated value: 460017.5246 m³
